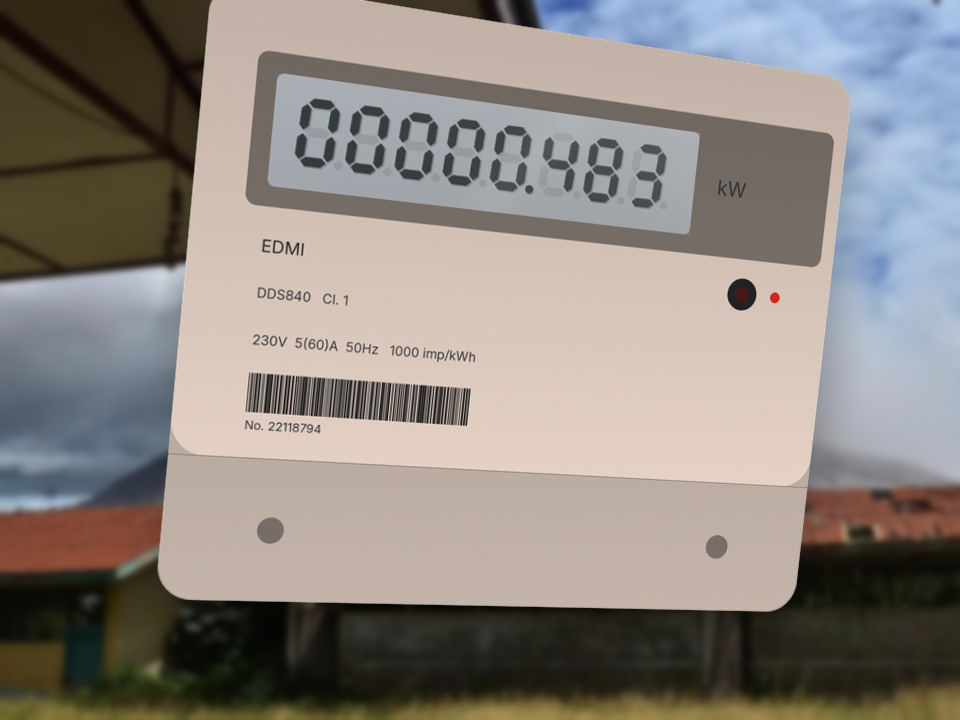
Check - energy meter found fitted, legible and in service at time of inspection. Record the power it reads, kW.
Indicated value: 0.483 kW
